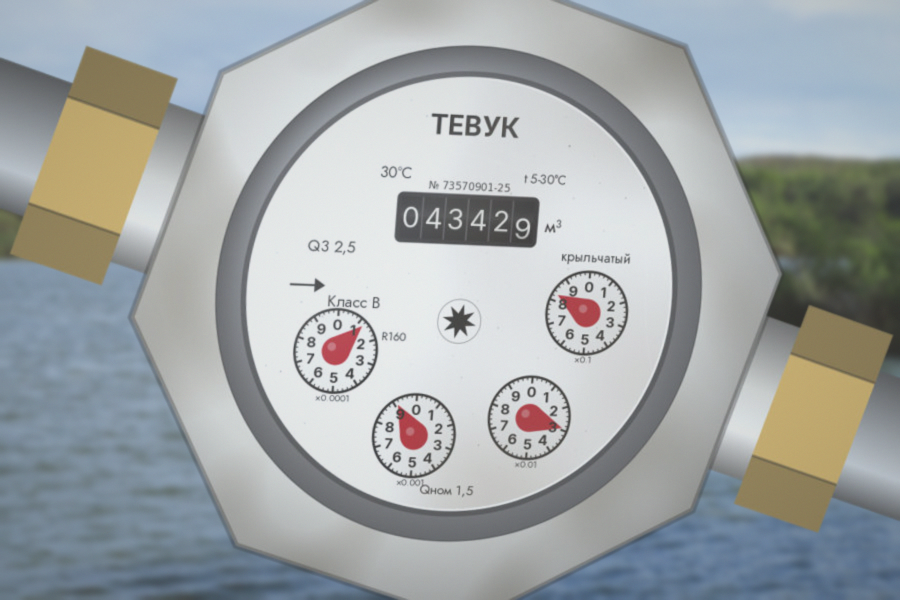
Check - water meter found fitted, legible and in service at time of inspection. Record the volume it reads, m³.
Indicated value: 43428.8291 m³
